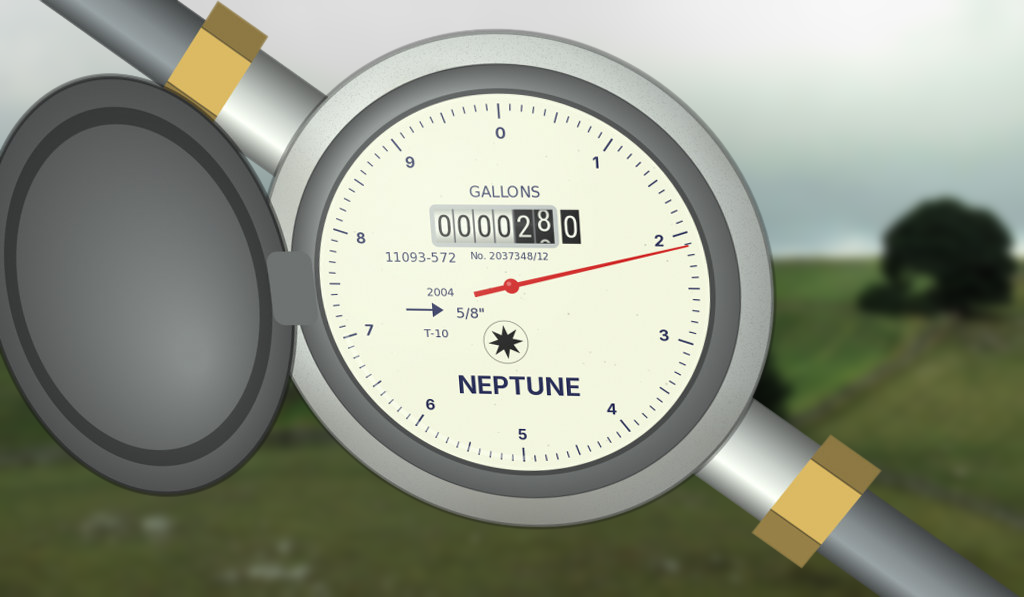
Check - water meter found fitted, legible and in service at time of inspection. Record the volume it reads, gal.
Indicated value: 282.1 gal
